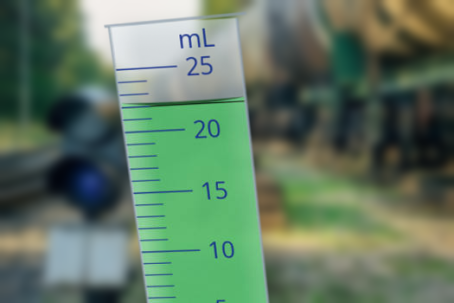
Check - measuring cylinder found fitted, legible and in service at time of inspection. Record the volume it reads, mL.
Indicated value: 22 mL
